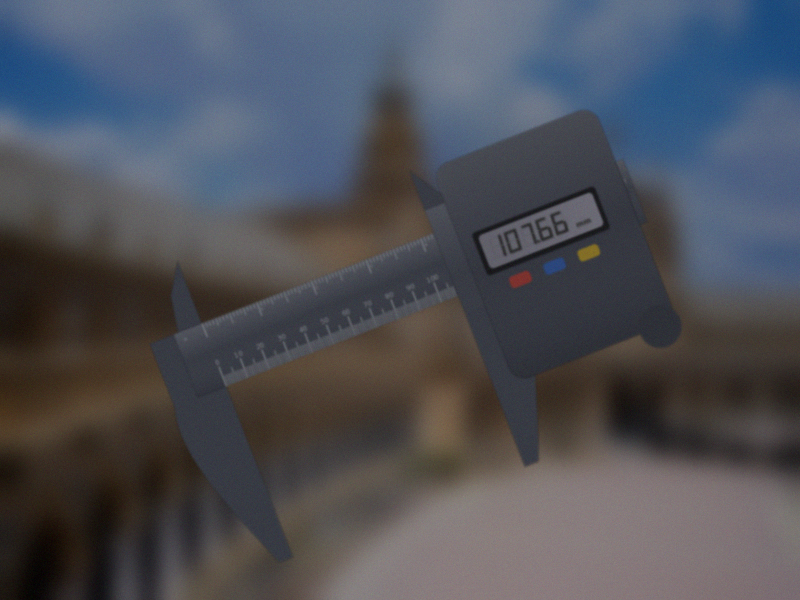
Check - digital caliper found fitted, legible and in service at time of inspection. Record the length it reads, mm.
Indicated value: 107.66 mm
